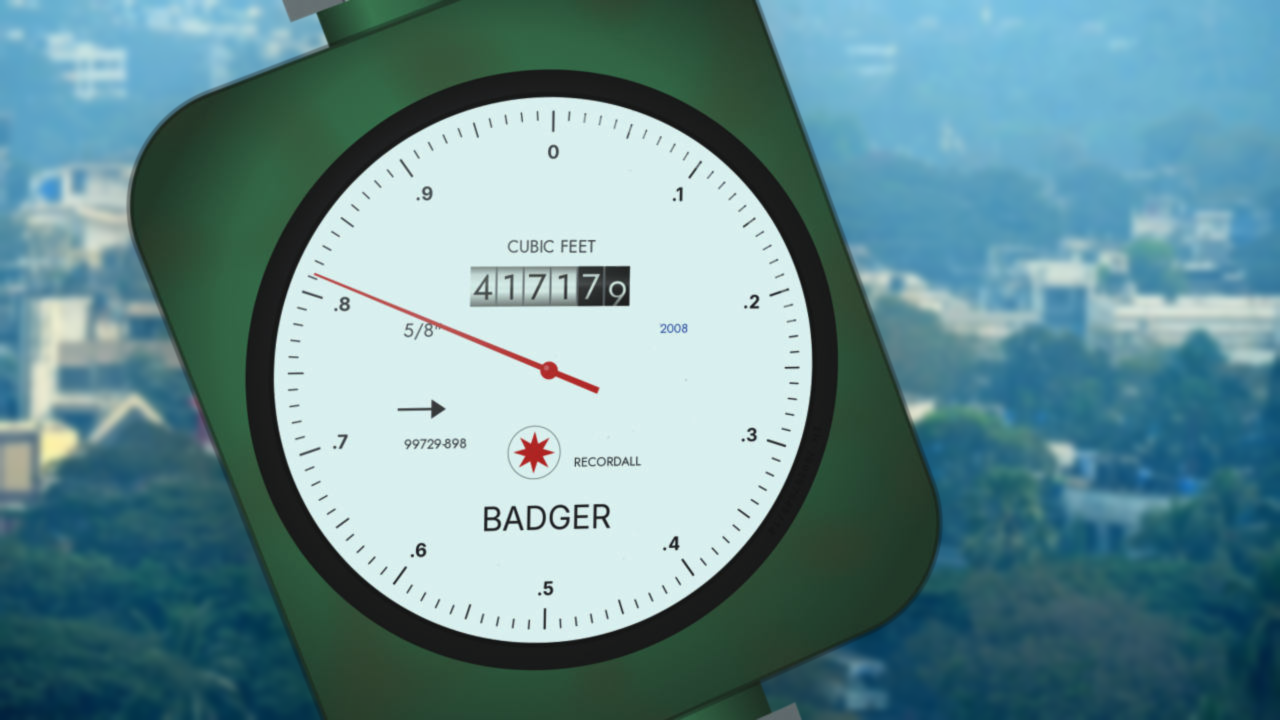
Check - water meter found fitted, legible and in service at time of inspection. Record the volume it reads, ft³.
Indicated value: 417178.81 ft³
